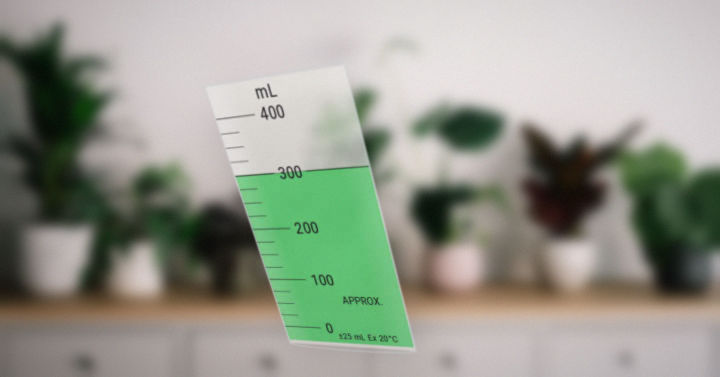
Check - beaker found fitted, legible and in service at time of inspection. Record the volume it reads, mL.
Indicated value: 300 mL
